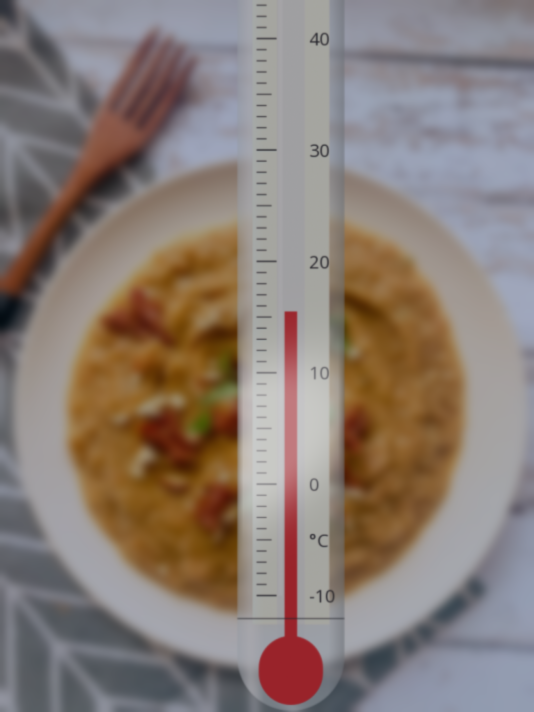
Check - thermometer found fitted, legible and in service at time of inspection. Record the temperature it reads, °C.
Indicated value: 15.5 °C
